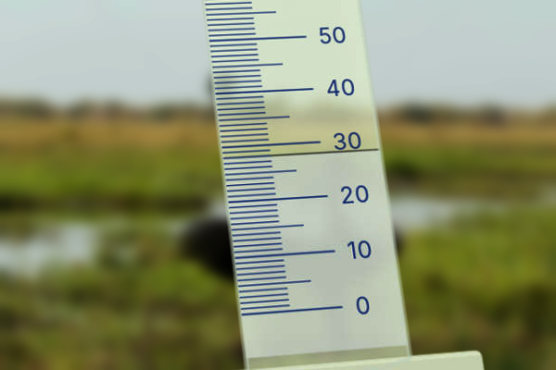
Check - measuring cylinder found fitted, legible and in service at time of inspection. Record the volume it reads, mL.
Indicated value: 28 mL
